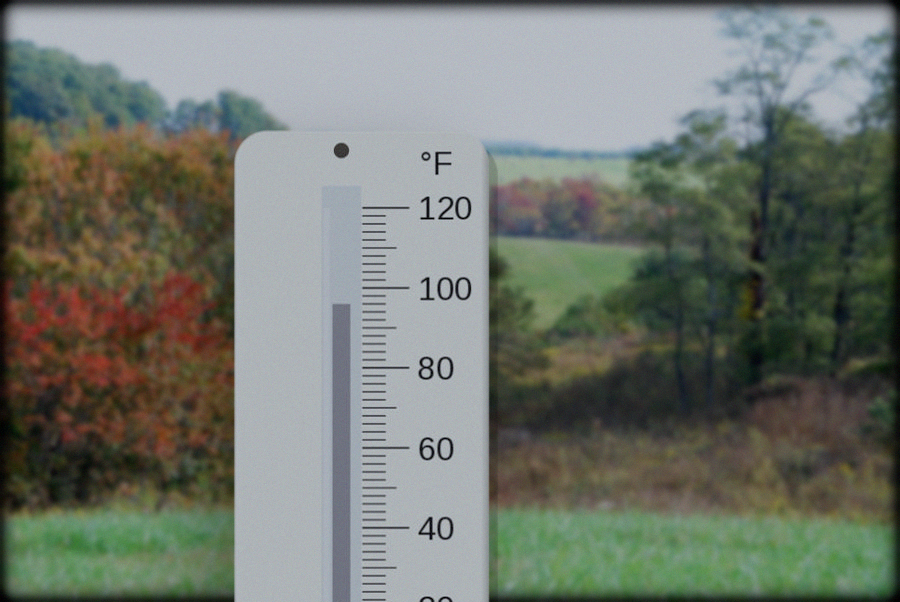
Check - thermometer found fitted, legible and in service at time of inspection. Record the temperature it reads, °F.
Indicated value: 96 °F
